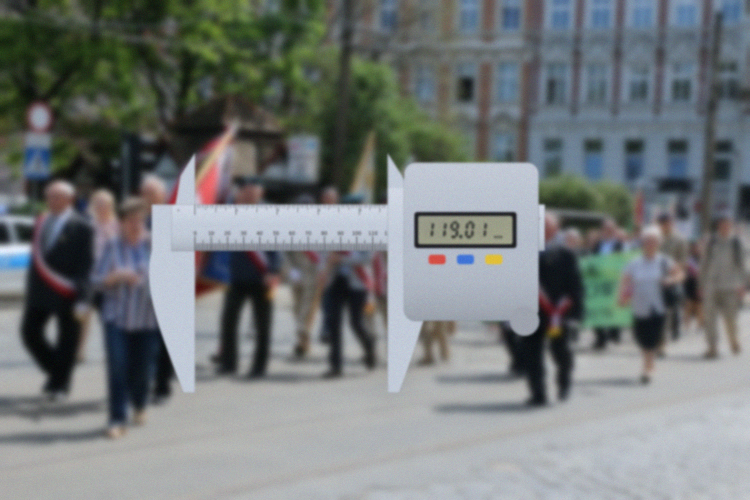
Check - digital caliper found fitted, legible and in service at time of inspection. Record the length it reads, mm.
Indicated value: 119.01 mm
